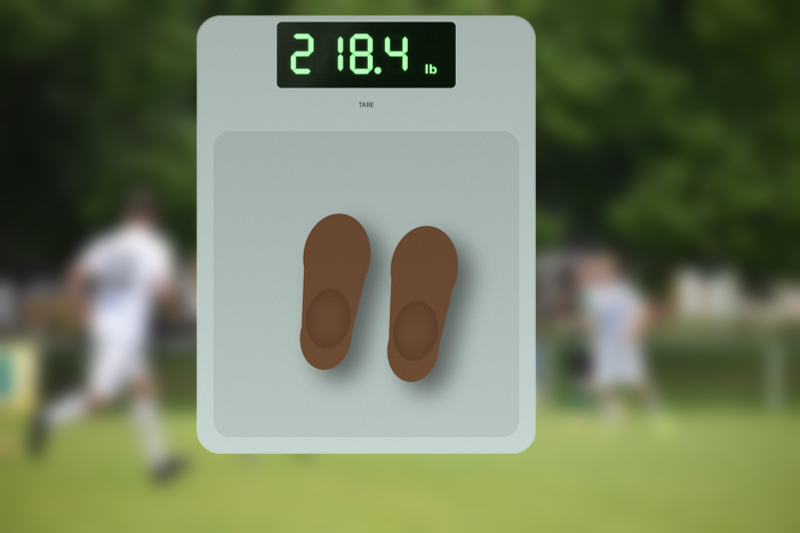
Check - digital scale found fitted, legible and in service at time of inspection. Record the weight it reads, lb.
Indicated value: 218.4 lb
